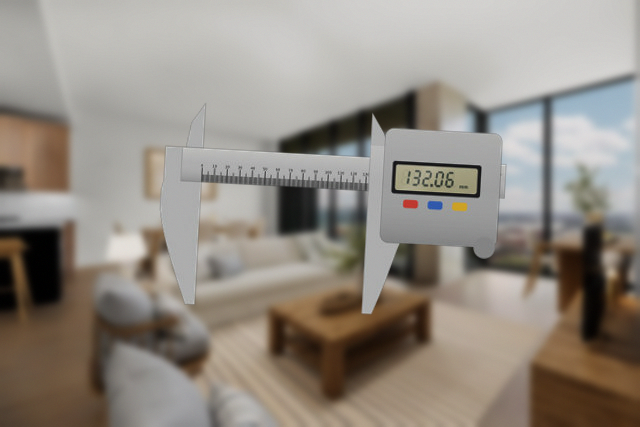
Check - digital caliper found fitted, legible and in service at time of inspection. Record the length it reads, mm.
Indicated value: 132.06 mm
